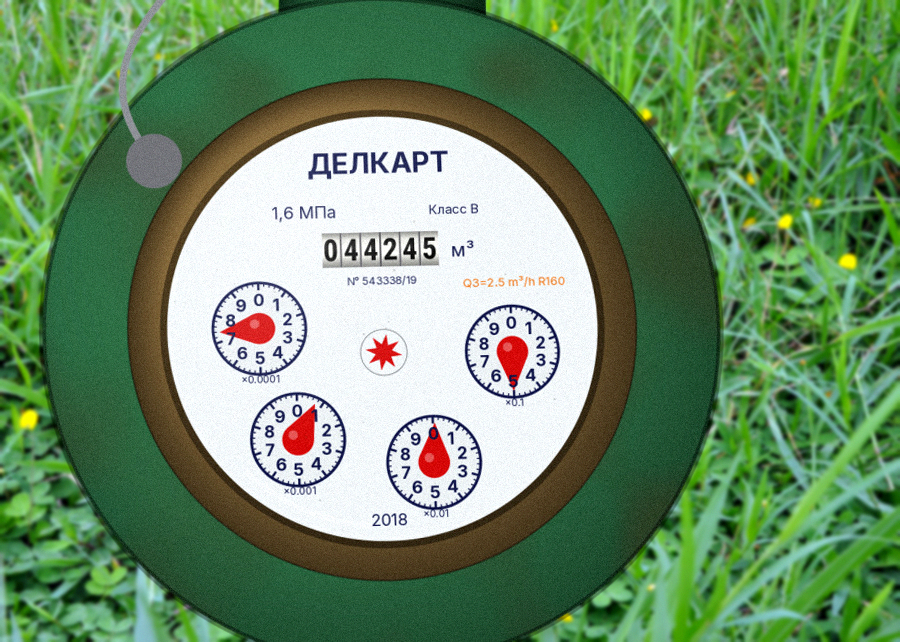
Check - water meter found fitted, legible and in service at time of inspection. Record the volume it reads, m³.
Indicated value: 44245.5007 m³
